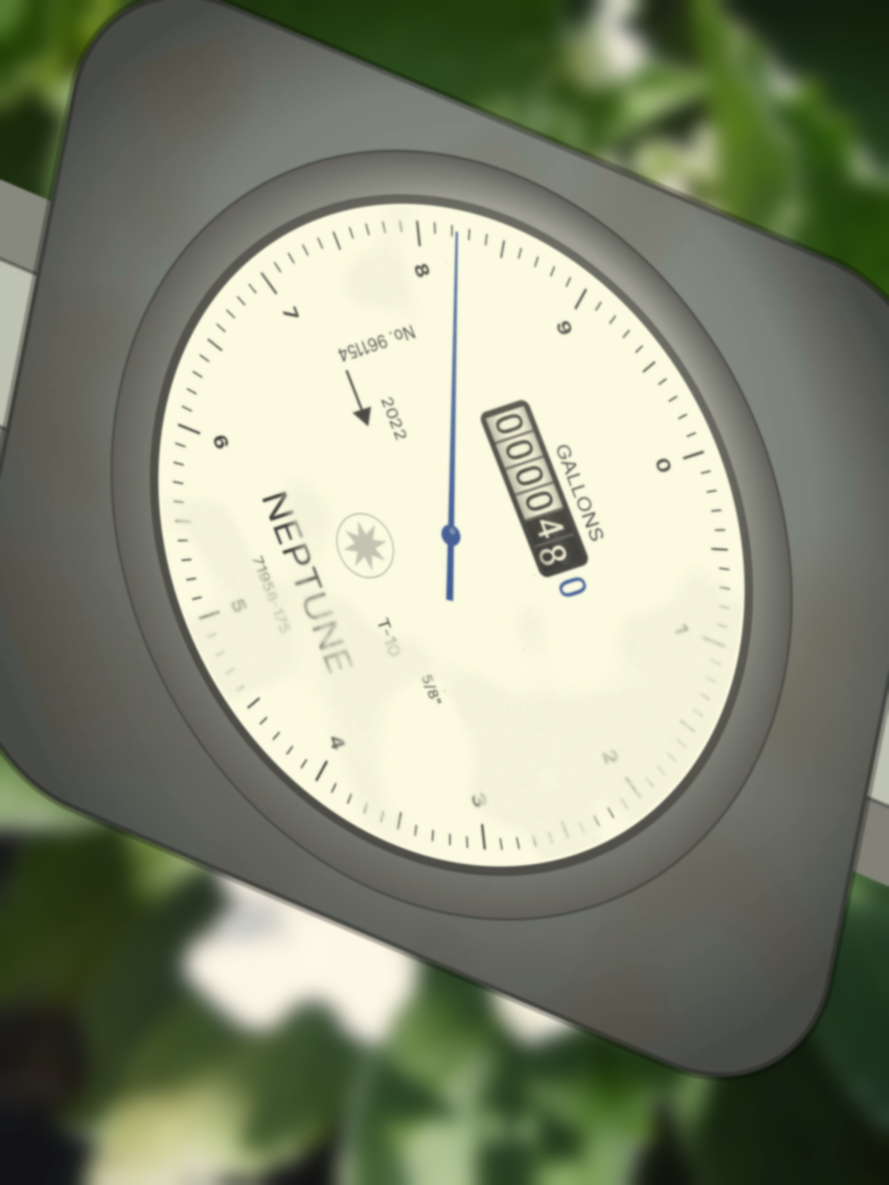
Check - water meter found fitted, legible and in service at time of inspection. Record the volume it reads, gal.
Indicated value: 478.2 gal
